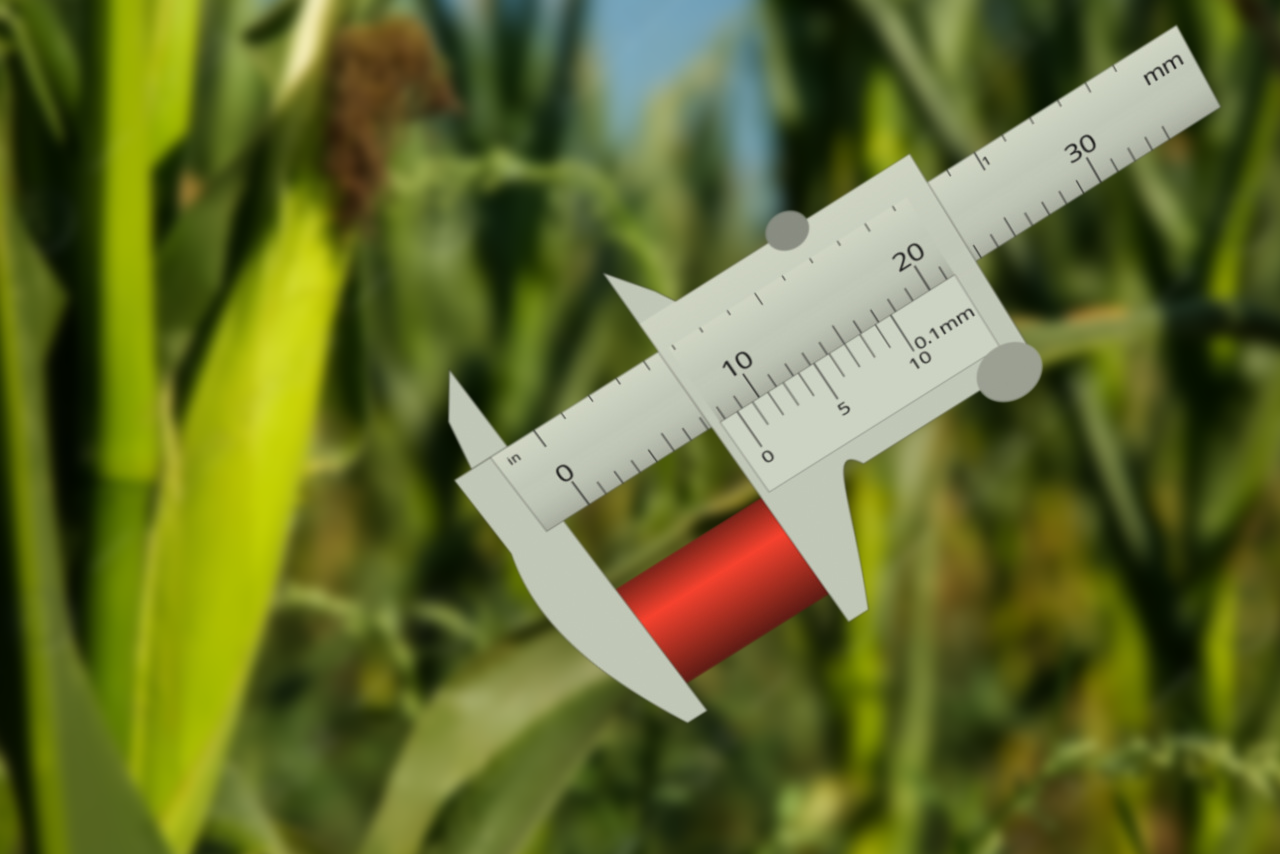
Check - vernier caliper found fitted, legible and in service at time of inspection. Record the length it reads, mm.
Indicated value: 8.7 mm
